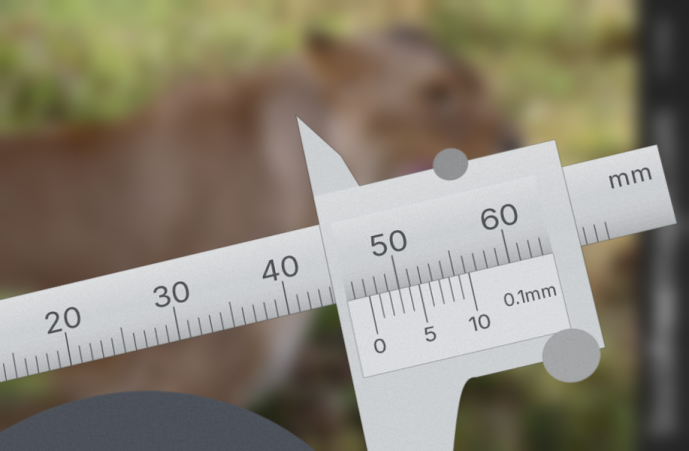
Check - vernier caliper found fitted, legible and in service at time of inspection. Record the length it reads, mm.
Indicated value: 47.3 mm
